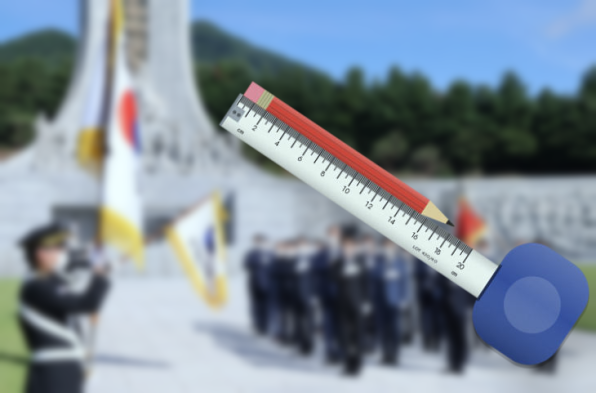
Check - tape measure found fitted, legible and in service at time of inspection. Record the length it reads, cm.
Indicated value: 18 cm
